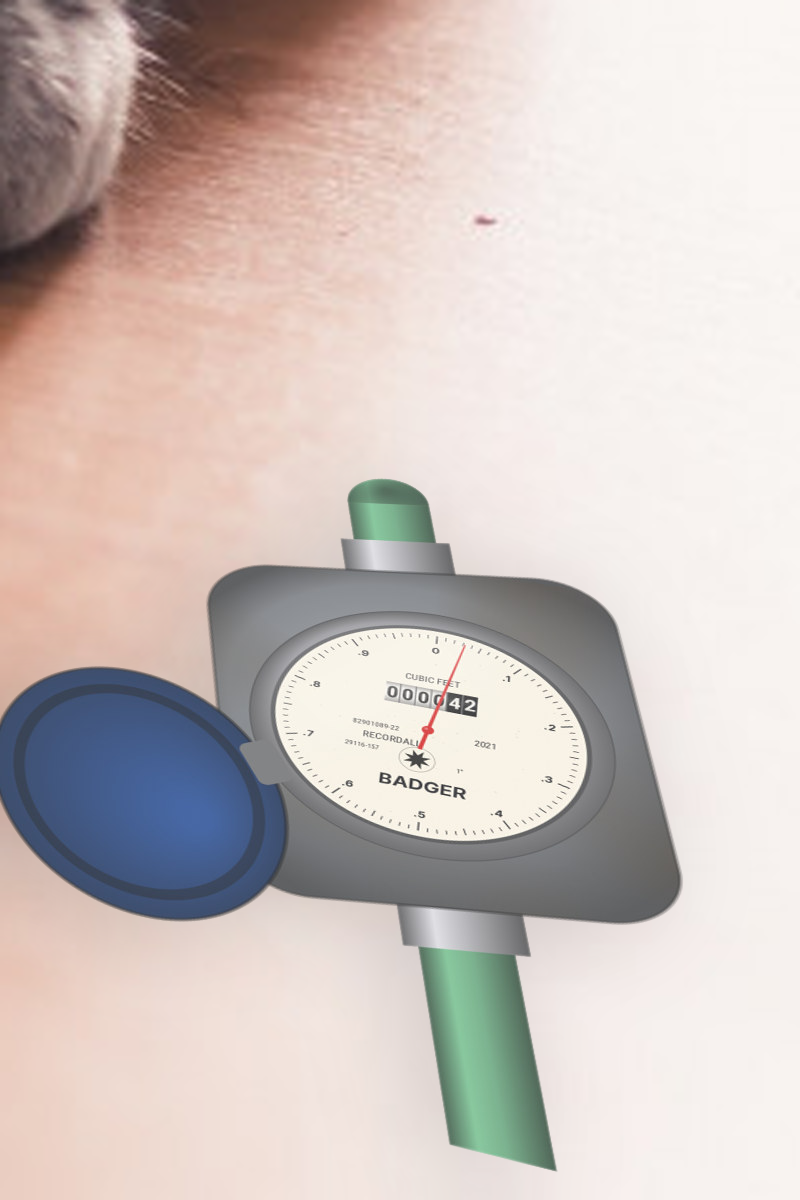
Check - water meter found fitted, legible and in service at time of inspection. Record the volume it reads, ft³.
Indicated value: 42.03 ft³
